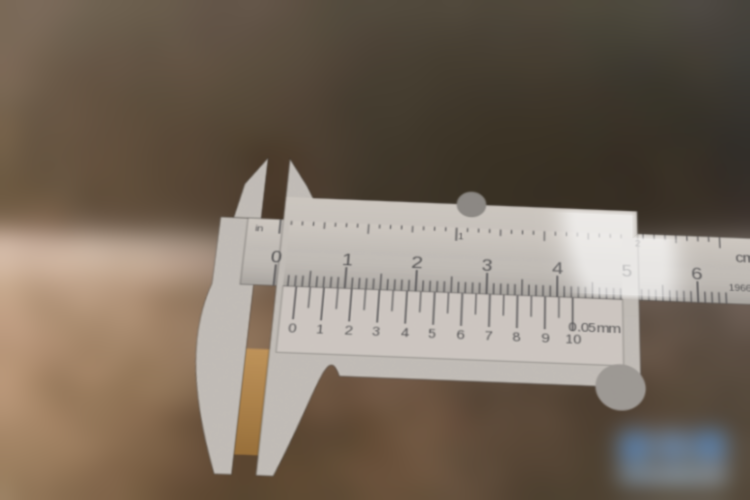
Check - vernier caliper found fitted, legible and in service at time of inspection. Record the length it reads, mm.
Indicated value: 3.2 mm
